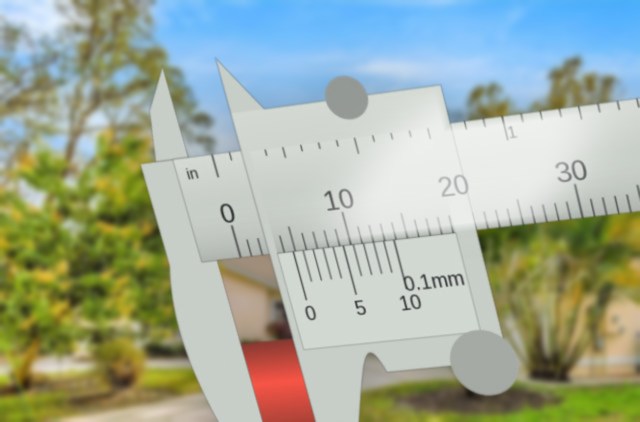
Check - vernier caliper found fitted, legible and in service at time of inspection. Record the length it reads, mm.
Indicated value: 4.8 mm
